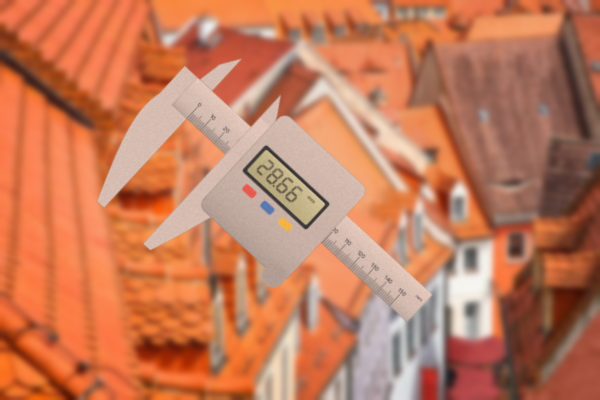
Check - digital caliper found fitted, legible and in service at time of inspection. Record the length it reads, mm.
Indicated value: 28.66 mm
